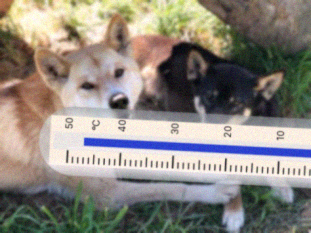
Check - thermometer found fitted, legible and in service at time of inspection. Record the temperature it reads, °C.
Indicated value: 47 °C
